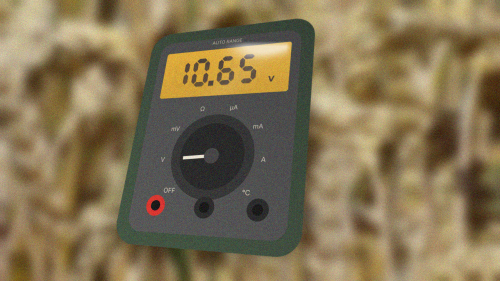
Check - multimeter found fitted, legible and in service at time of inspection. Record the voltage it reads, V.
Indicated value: 10.65 V
